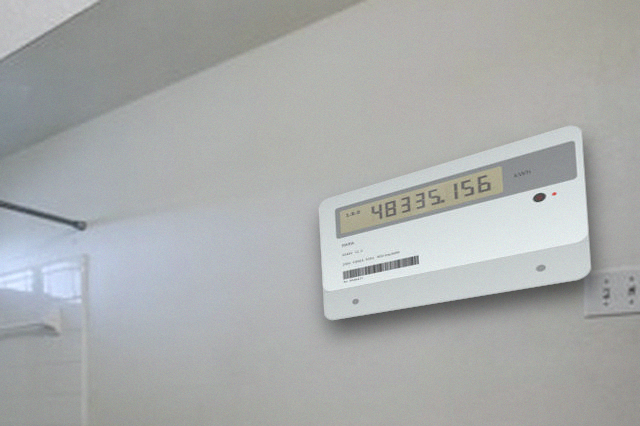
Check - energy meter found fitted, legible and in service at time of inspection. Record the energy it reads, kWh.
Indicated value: 48335.156 kWh
